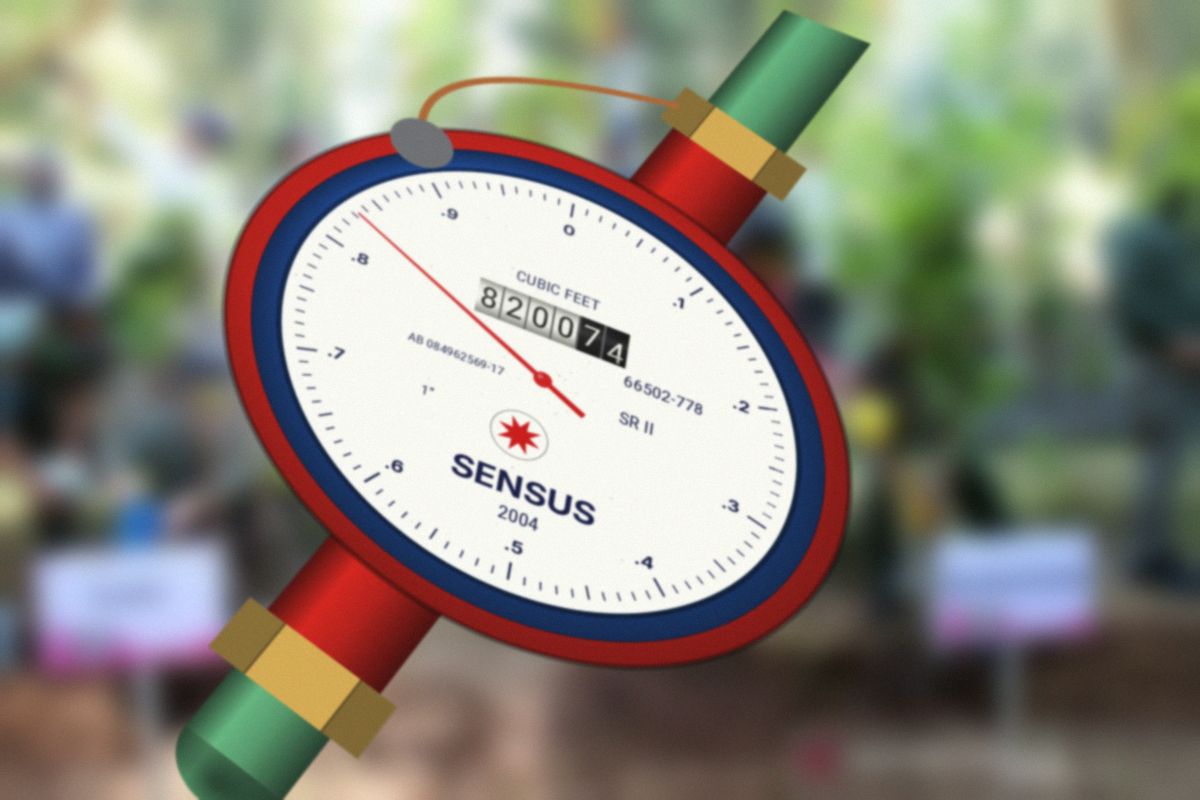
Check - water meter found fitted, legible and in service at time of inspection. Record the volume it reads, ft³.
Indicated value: 820073.83 ft³
